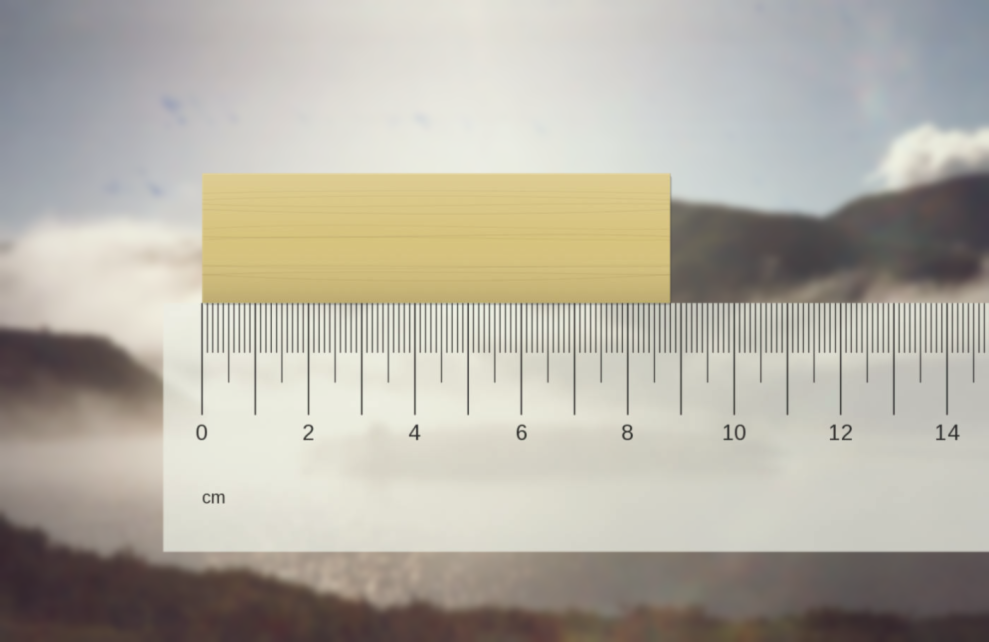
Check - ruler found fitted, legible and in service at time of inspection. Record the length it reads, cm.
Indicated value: 8.8 cm
